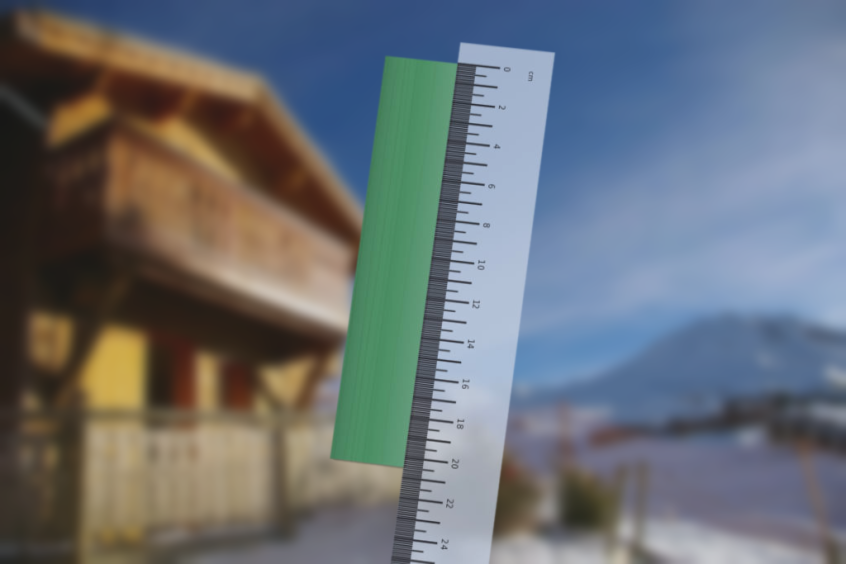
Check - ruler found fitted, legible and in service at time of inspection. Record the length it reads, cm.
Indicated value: 20.5 cm
